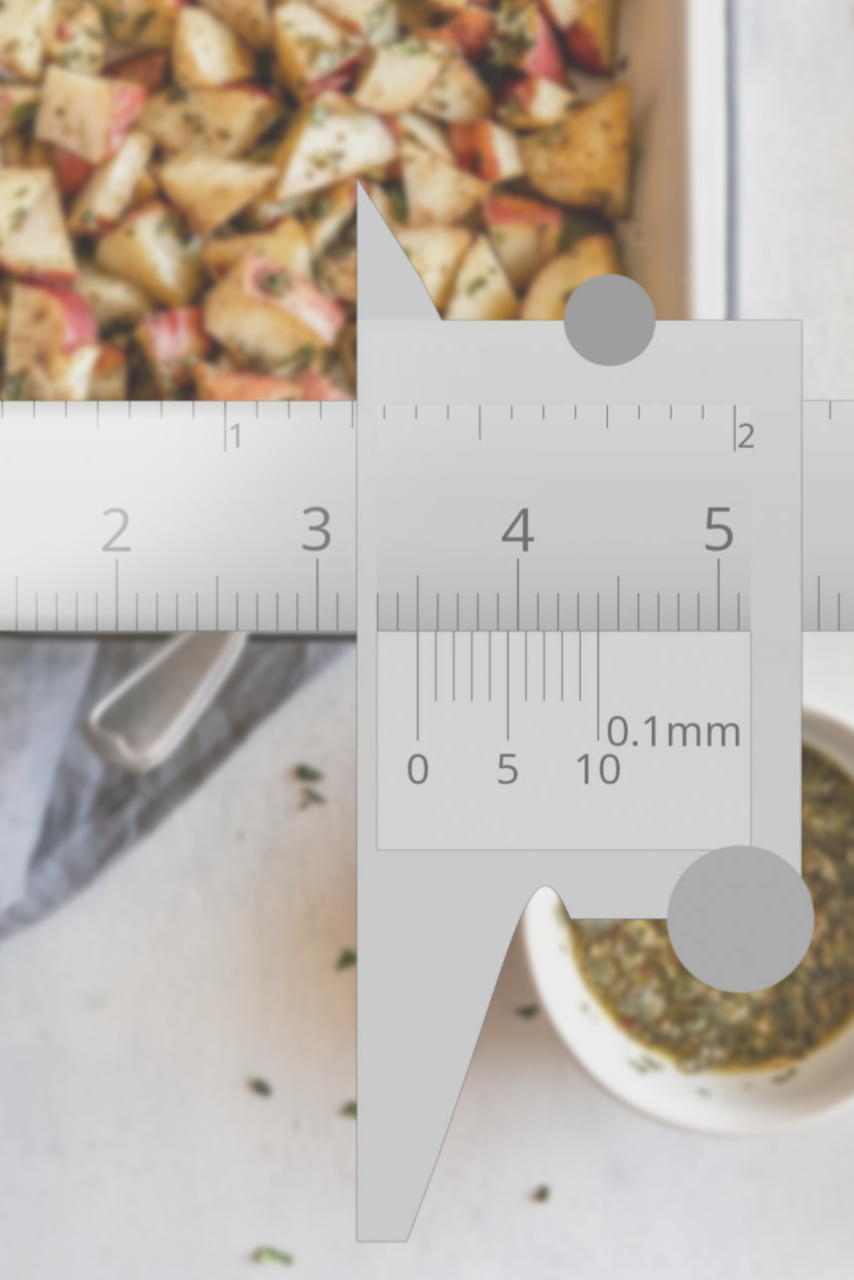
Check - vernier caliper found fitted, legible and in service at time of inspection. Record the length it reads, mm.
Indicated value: 35.0 mm
